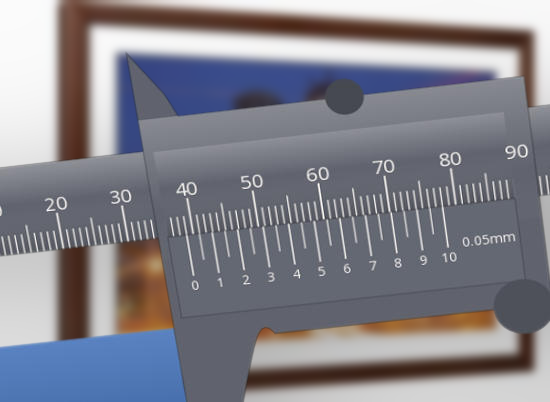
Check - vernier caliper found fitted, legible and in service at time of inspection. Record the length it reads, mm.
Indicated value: 39.0 mm
